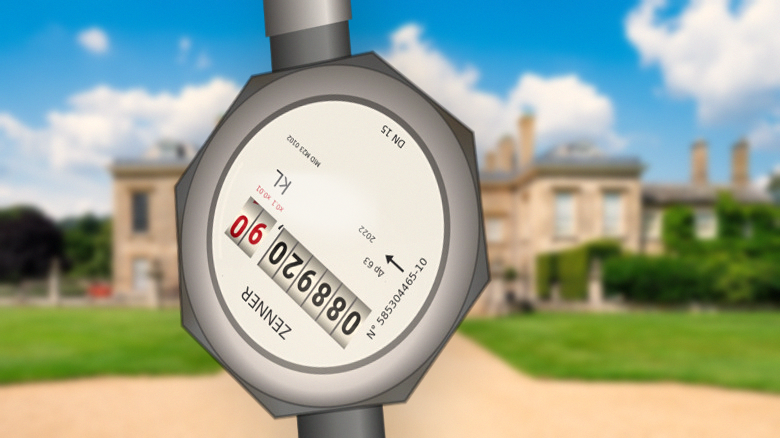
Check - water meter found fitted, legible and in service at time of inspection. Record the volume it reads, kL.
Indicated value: 88920.90 kL
